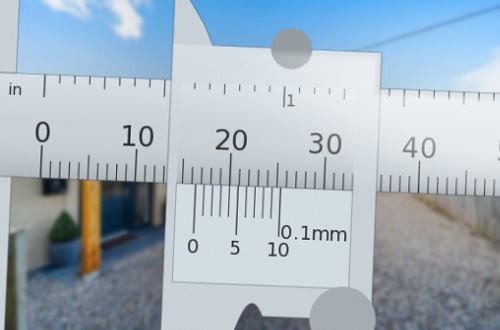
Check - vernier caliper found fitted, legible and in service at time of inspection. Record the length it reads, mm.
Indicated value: 16.4 mm
